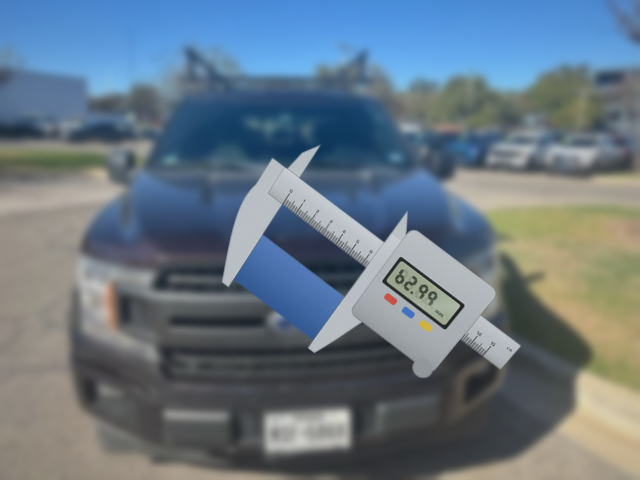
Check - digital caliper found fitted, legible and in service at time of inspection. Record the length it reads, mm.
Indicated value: 62.99 mm
